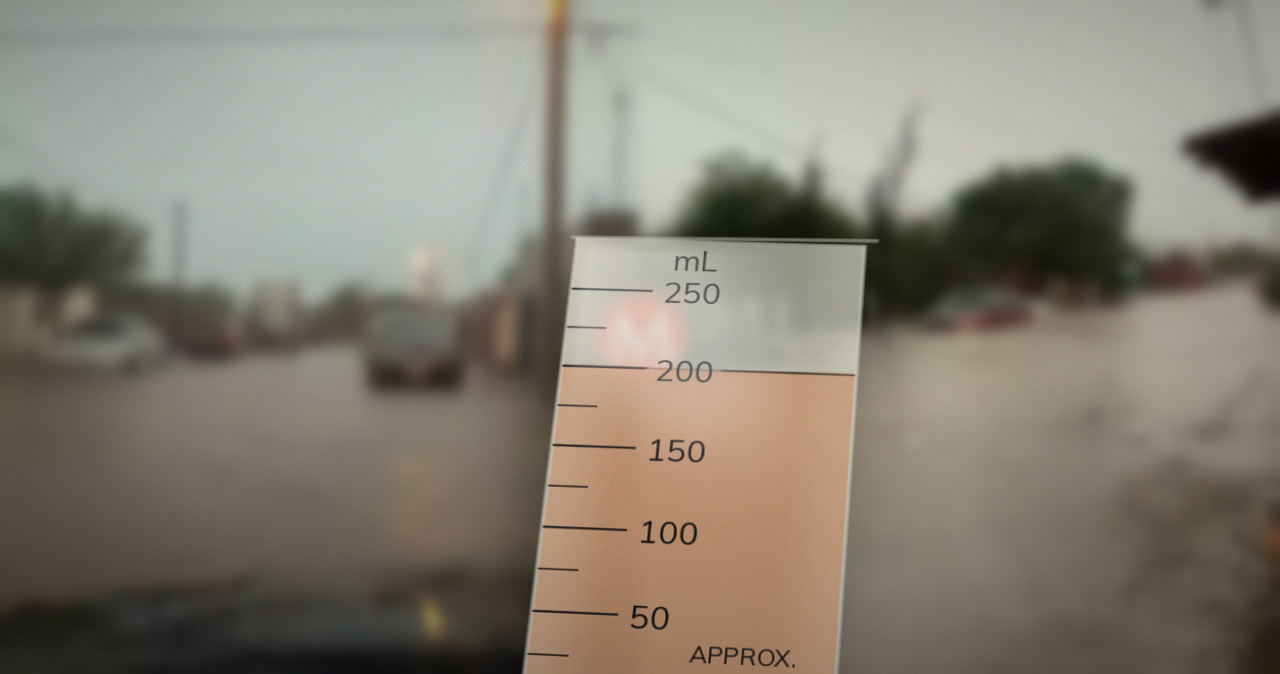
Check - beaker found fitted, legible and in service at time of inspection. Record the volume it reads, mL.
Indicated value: 200 mL
